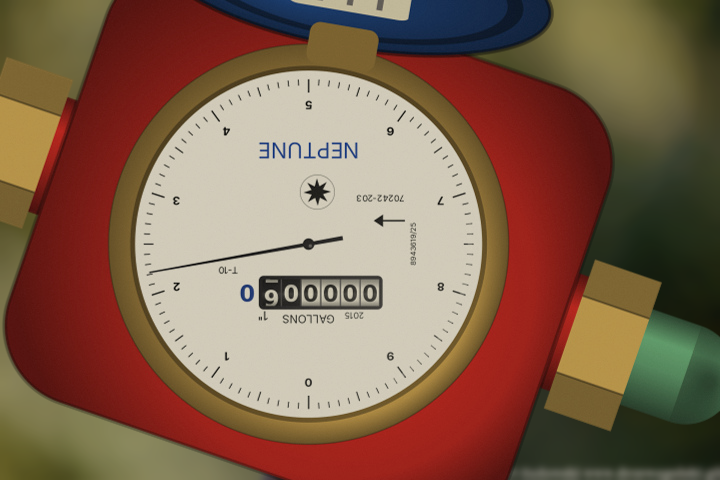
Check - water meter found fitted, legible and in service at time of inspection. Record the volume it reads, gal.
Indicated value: 62.2 gal
